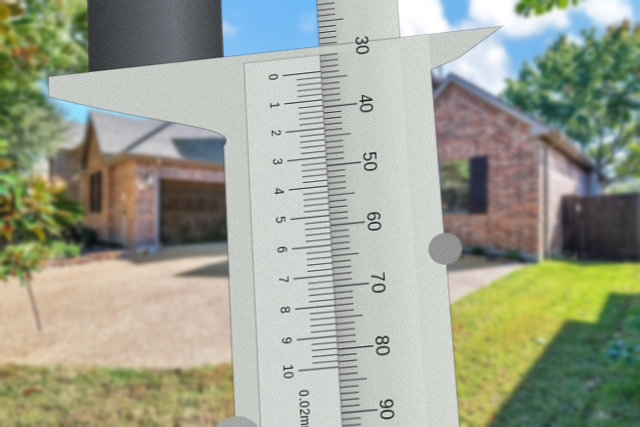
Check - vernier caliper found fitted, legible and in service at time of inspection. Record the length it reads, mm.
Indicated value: 33.8 mm
